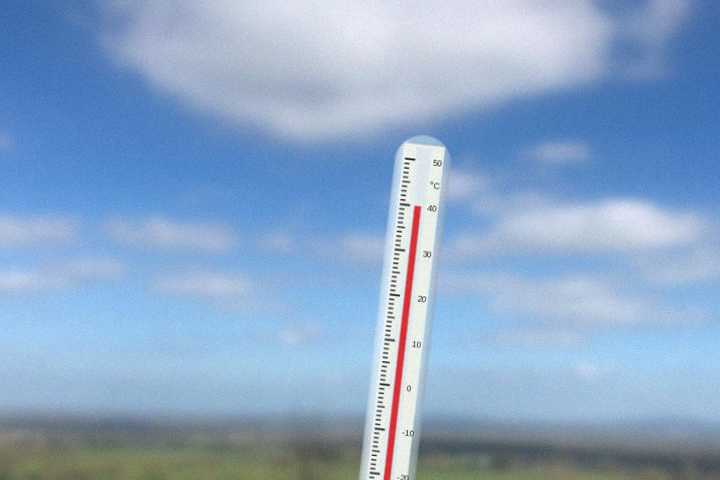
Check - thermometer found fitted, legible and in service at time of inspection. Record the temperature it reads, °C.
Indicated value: 40 °C
